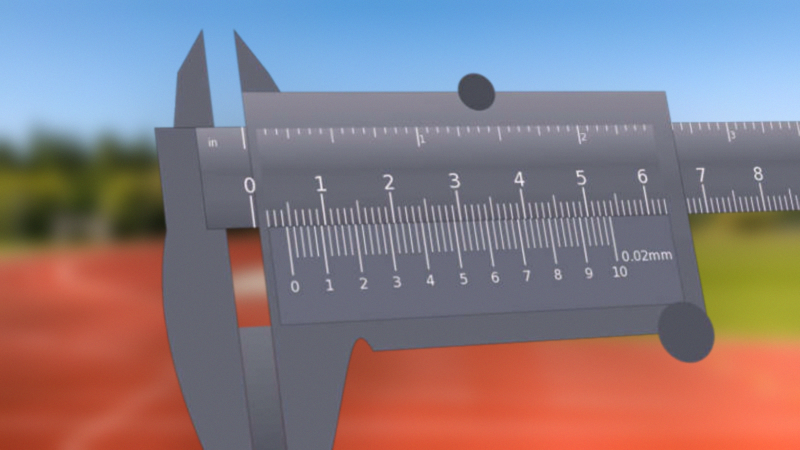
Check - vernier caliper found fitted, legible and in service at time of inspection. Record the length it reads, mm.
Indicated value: 4.5 mm
